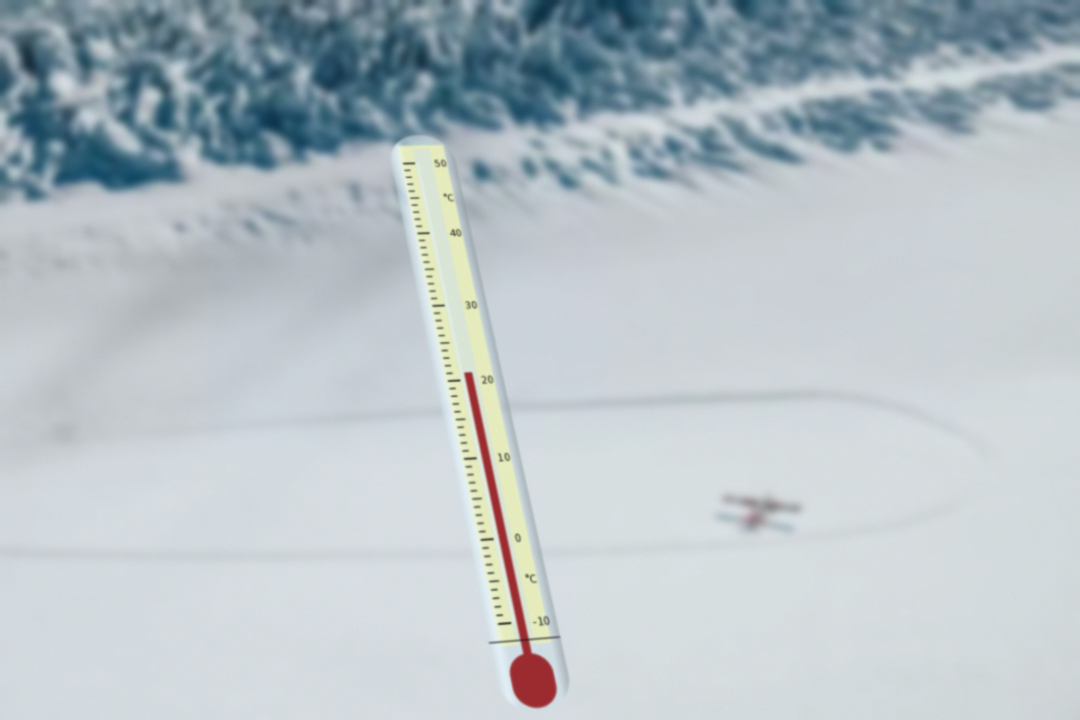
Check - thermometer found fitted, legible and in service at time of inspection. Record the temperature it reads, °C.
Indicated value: 21 °C
